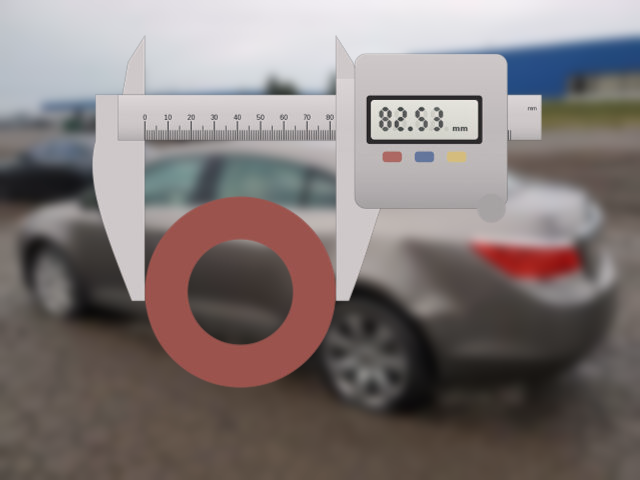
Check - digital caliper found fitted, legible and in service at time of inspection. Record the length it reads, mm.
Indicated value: 82.53 mm
